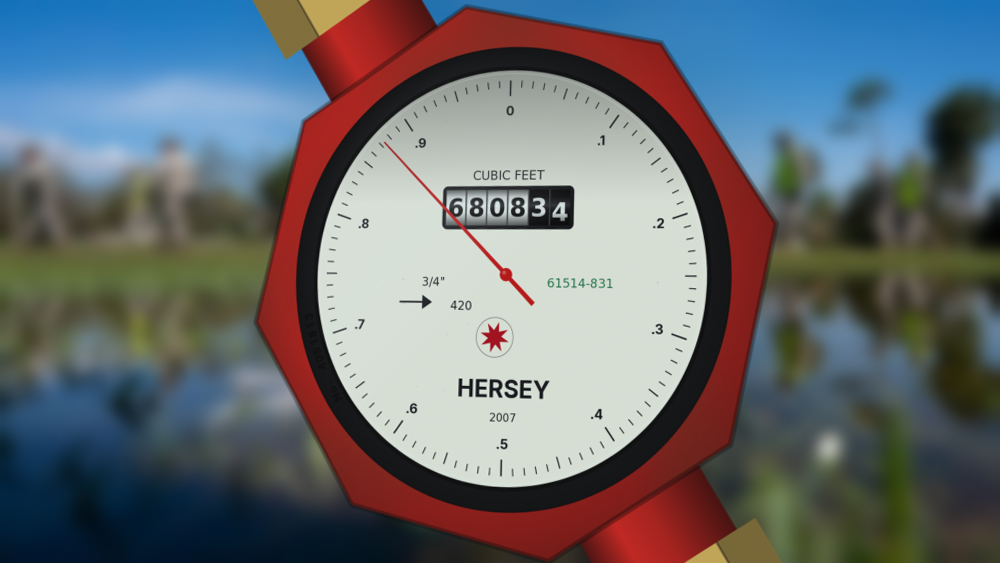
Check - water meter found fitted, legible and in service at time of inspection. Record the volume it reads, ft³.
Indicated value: 680833.87 ft³
